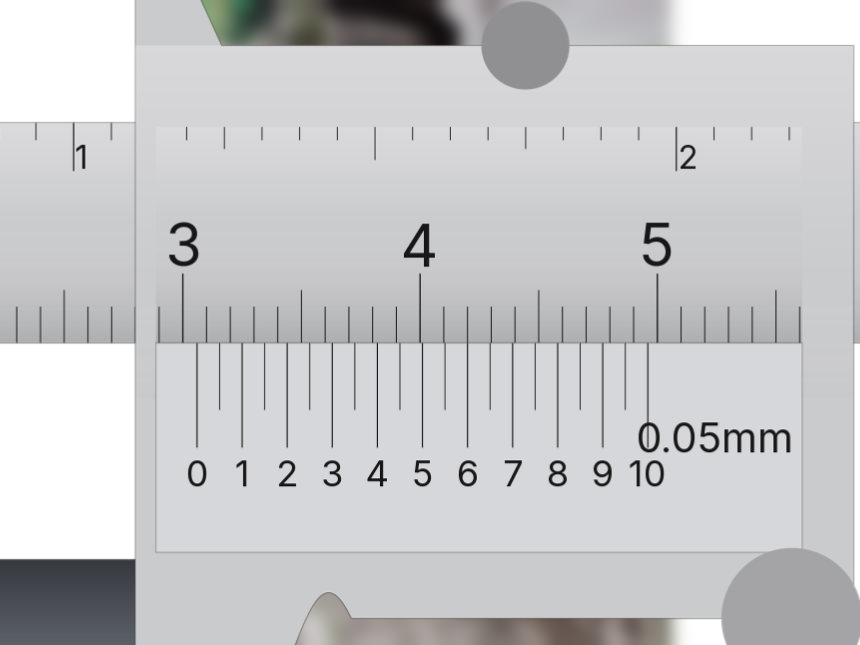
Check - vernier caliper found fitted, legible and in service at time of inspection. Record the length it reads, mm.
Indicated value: 30.60 mm
